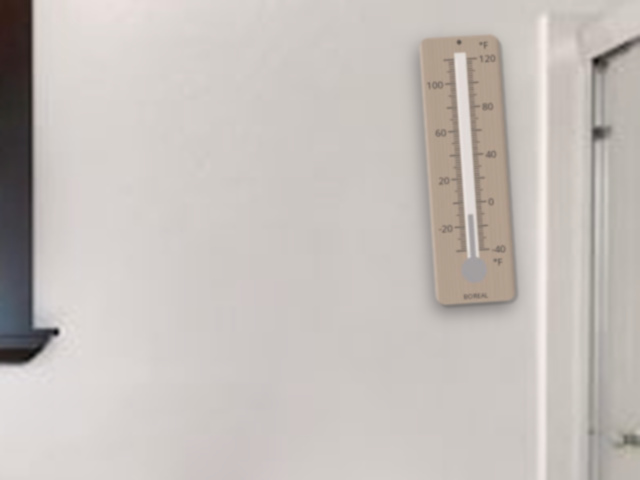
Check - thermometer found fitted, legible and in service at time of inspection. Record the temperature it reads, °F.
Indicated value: -10 °F
